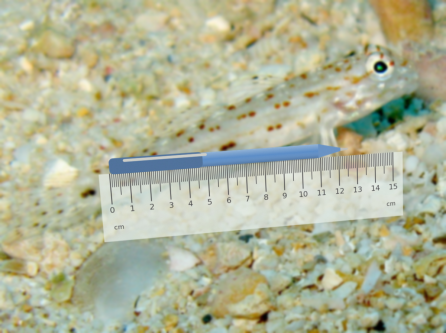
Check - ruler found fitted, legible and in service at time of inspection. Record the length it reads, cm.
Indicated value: 12.5 cm
